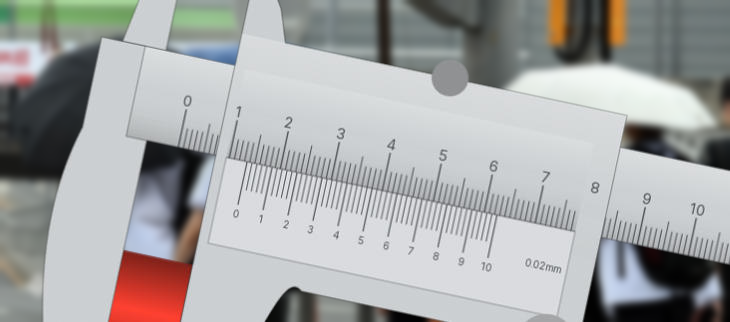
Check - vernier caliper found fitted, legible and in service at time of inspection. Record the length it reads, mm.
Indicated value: 13.5 mm
